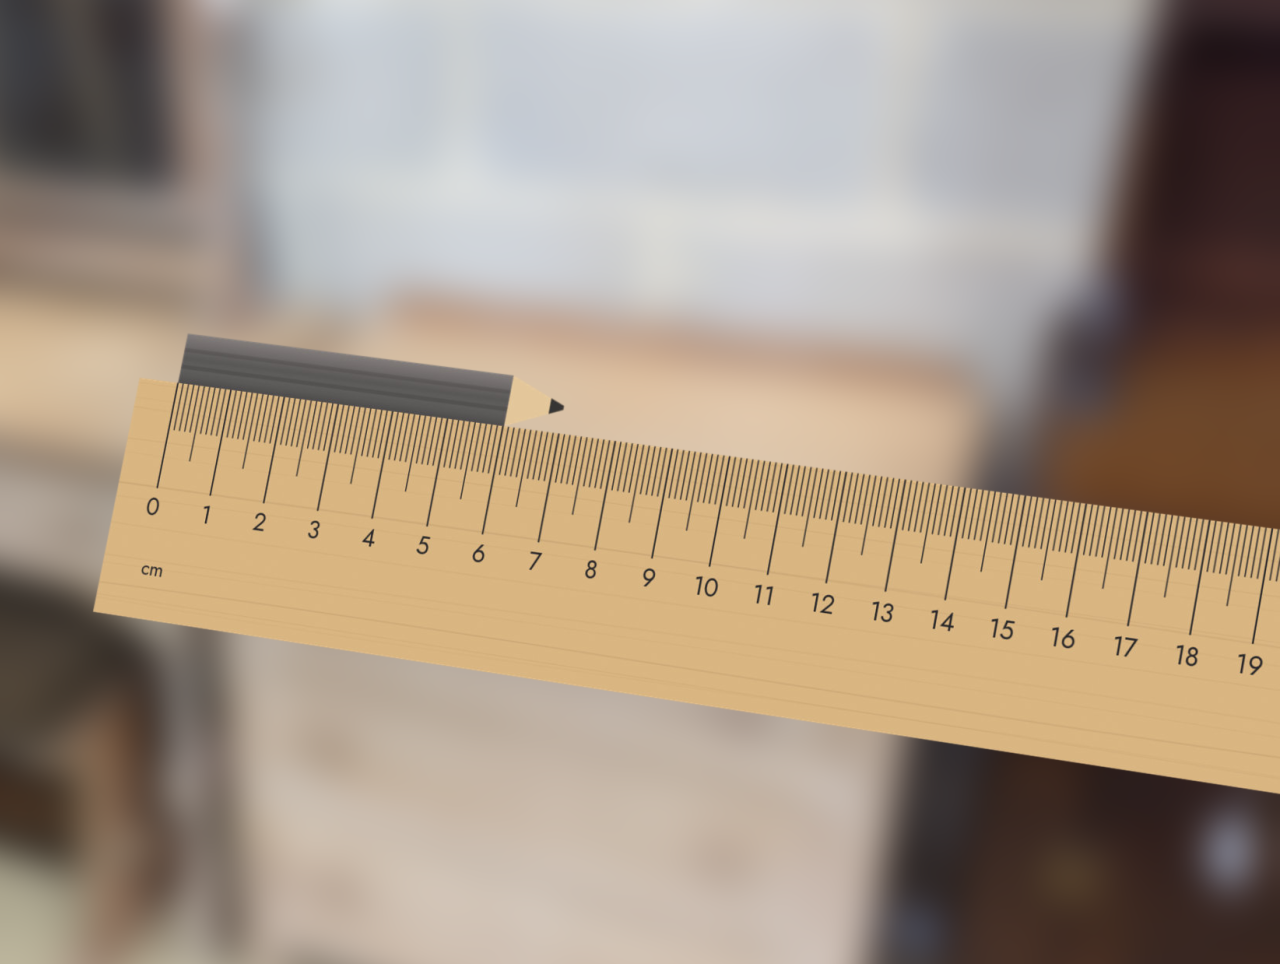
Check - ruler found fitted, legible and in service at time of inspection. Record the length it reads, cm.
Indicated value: 7 cm
